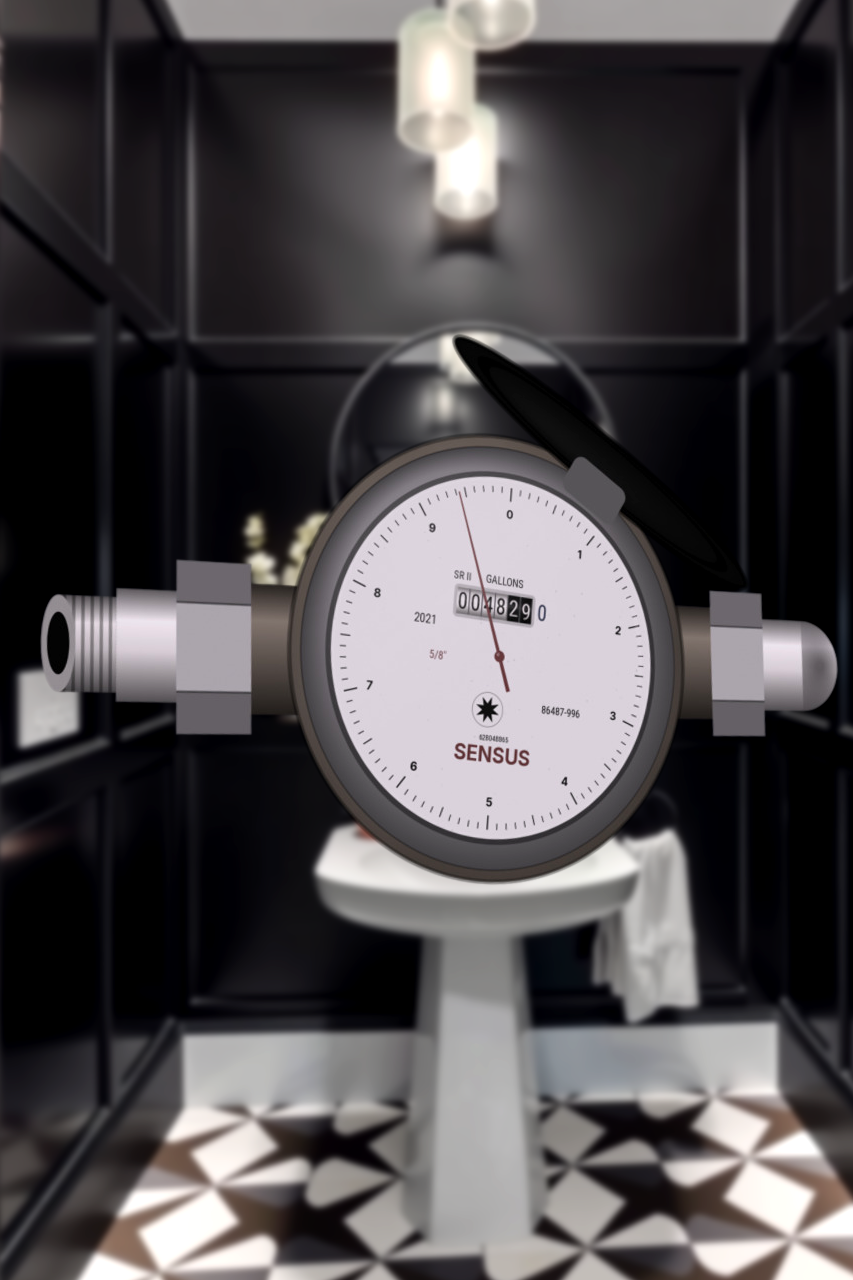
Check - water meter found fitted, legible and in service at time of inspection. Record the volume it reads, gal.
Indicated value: 48289.4 gal
